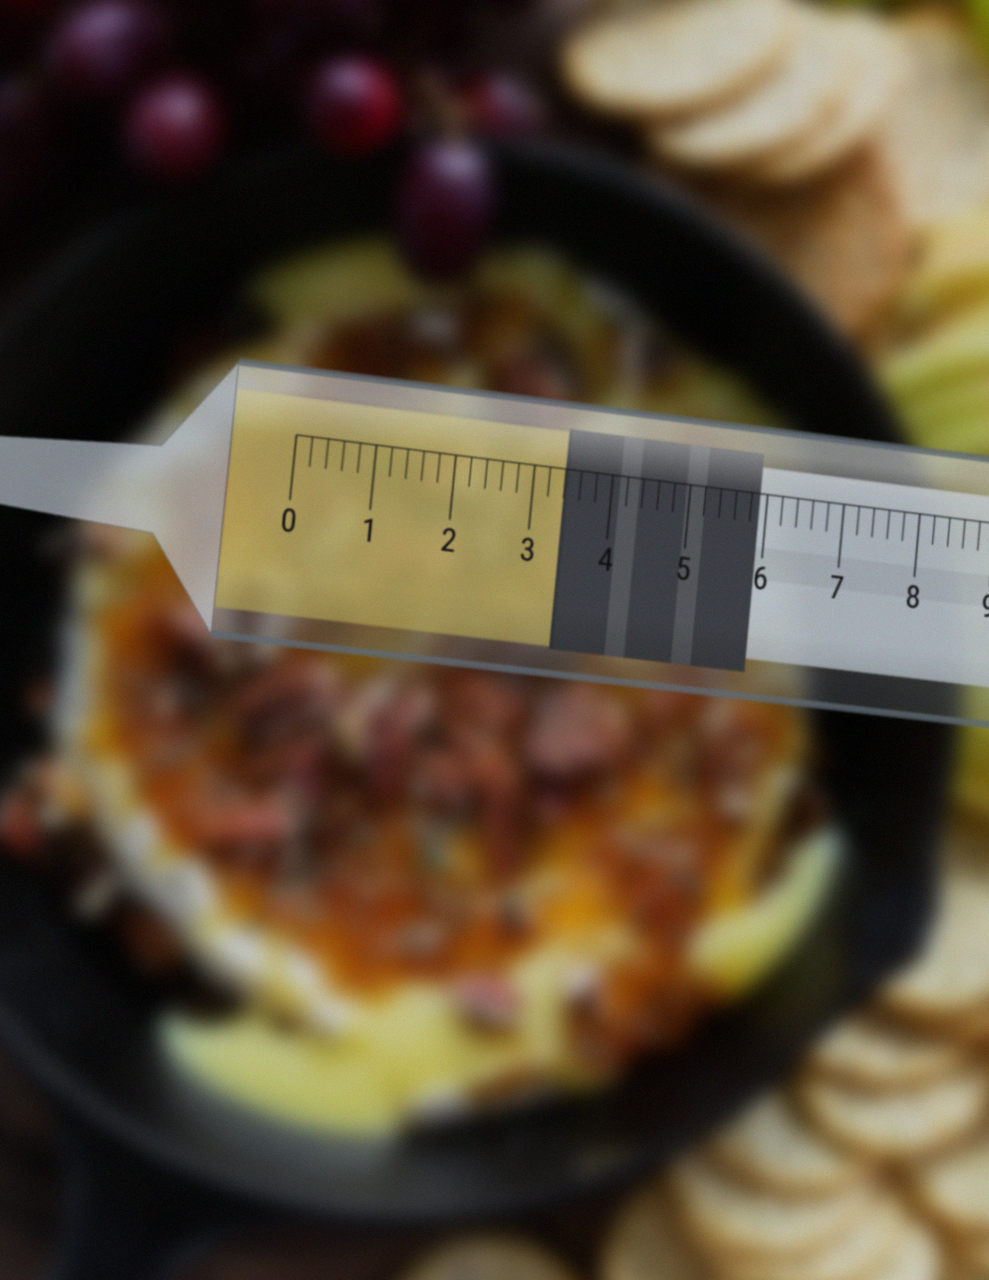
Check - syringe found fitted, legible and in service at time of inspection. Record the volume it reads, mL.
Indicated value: 3.4 mL
